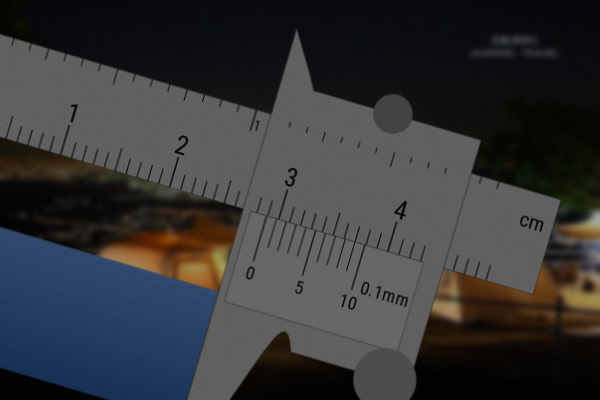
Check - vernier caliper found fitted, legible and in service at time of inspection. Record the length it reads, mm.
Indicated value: 28.9 mm
